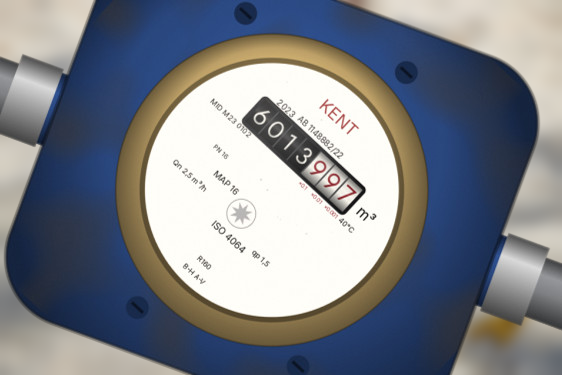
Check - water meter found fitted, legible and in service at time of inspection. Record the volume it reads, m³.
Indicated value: 6013.997 m³
